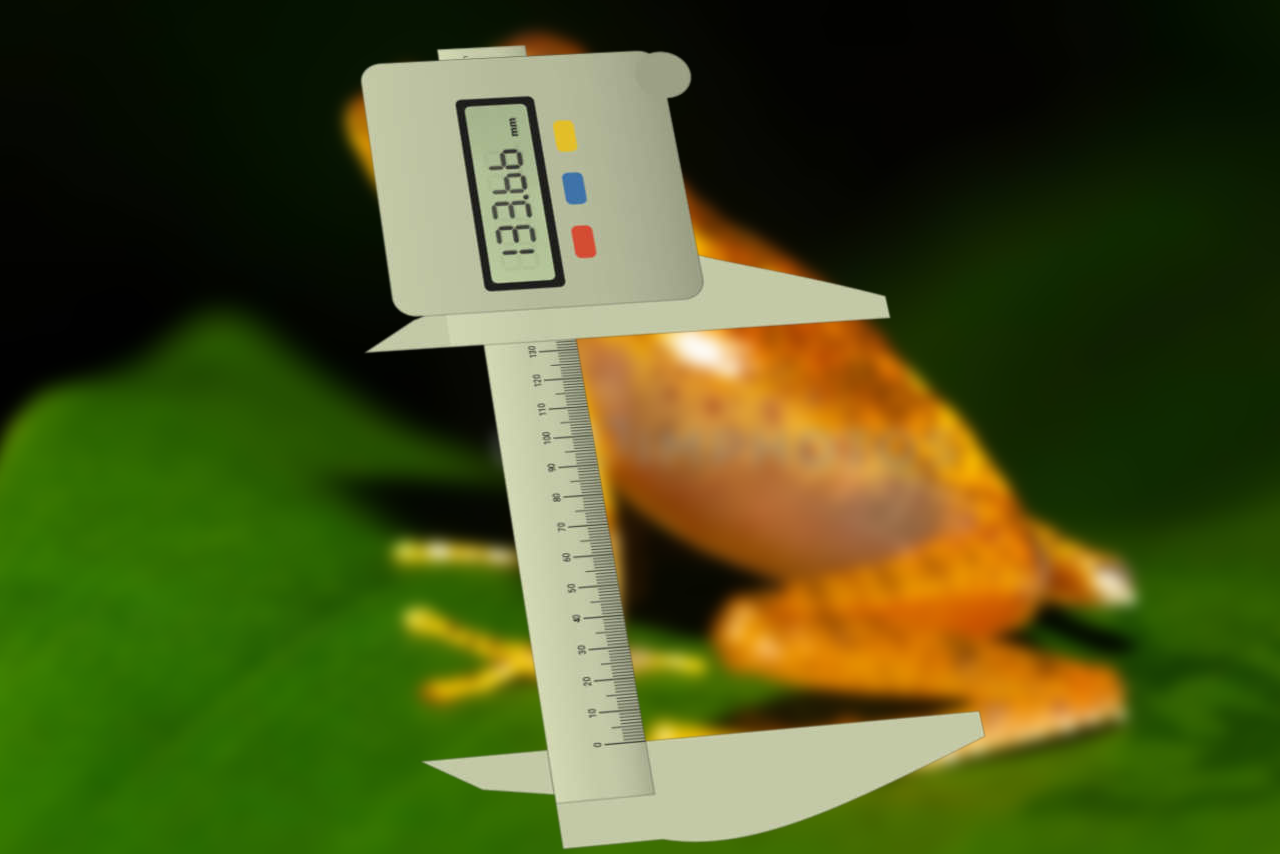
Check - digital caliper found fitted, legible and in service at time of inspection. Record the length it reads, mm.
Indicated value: 133.66 mm
